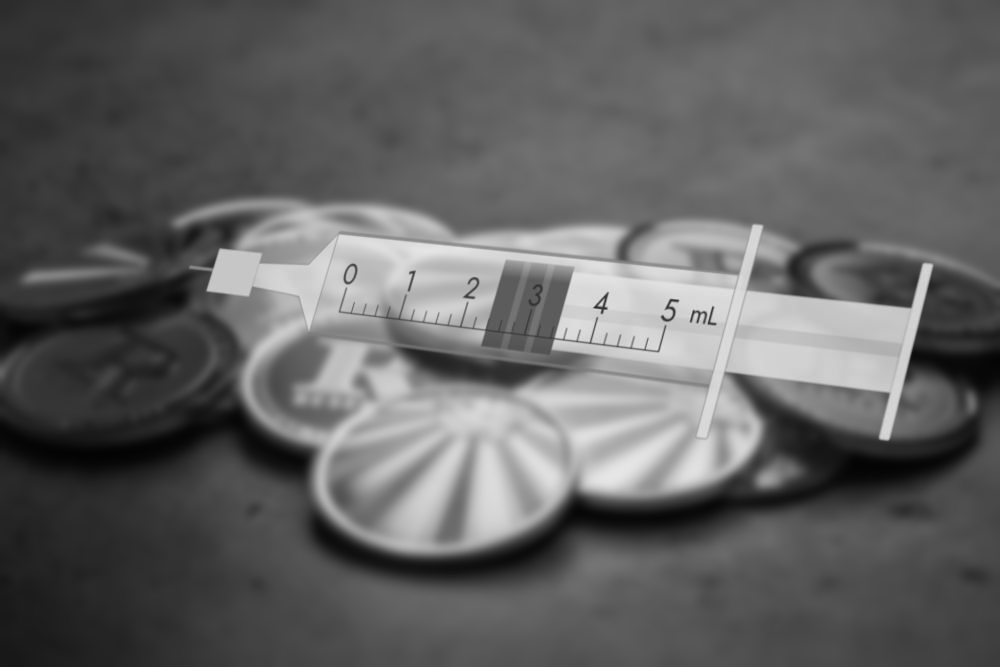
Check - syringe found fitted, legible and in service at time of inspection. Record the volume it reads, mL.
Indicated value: 2.4 mL
